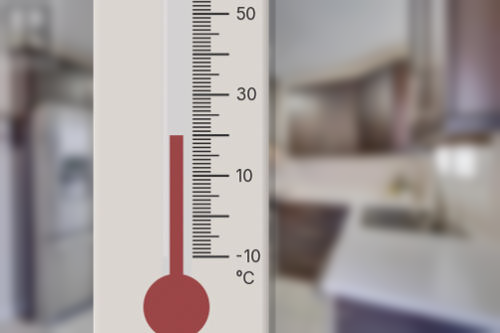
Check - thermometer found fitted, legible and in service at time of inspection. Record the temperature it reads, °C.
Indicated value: 20 °C
